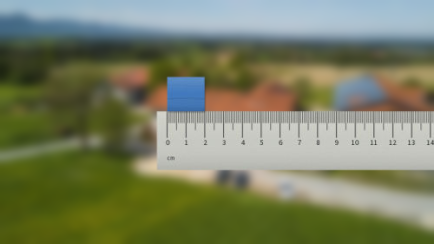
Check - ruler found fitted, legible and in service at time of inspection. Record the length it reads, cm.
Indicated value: 2 cm
